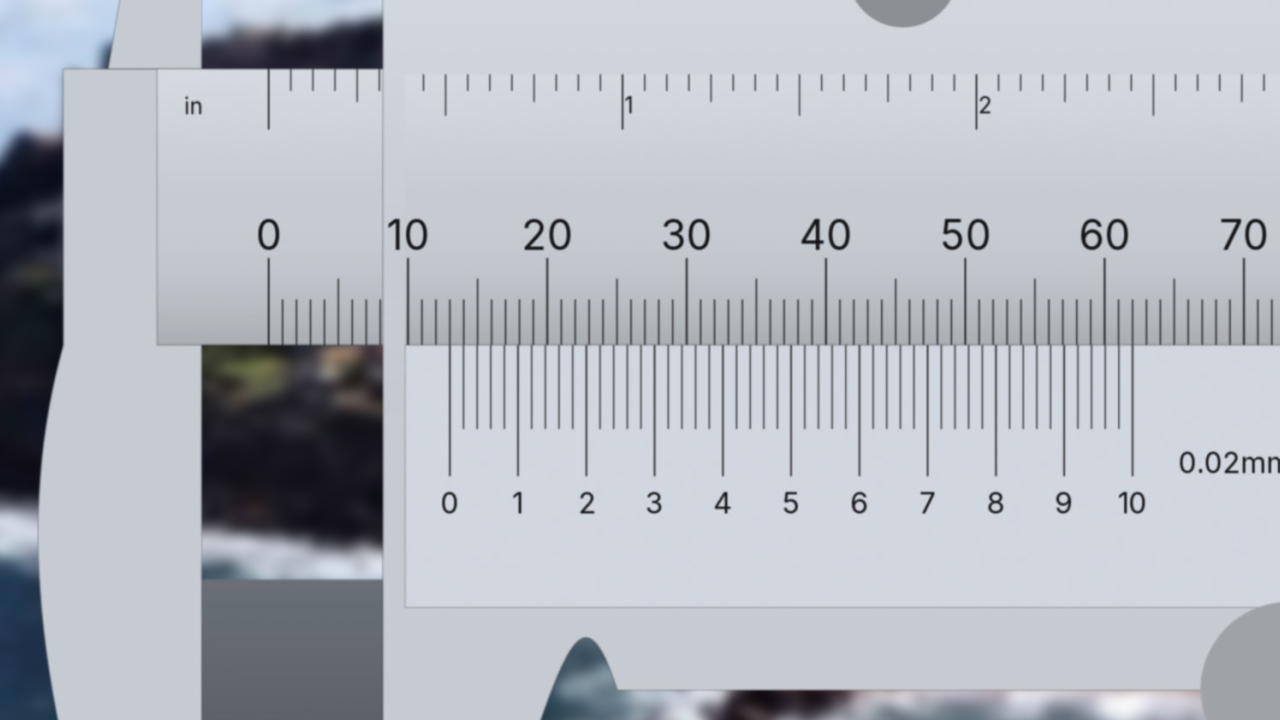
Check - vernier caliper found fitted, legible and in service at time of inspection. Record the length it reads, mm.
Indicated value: 13.0 mm
